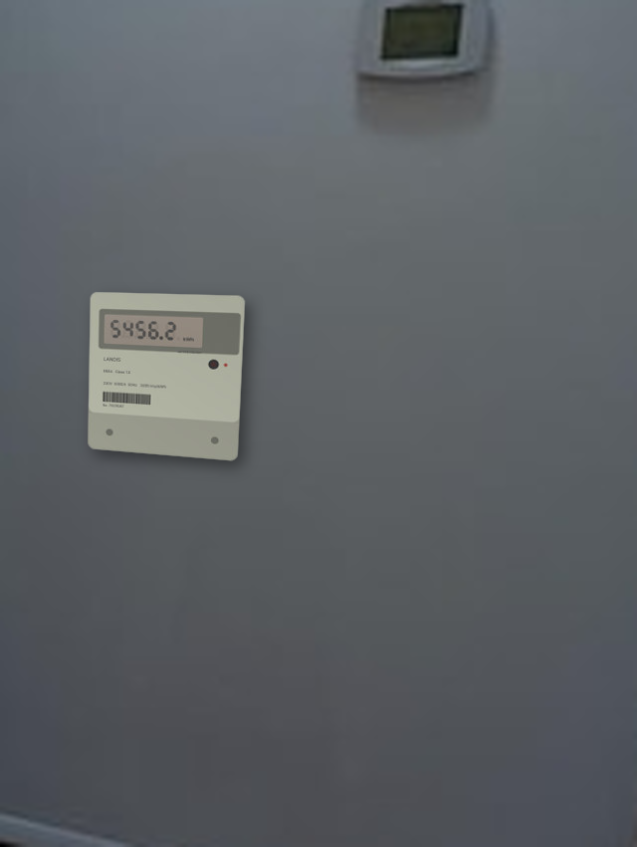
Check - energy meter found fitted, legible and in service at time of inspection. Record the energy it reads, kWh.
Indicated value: 5456.2 kWh
